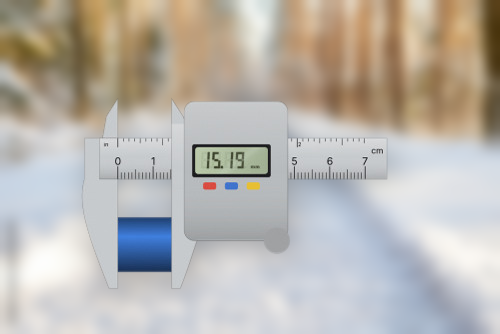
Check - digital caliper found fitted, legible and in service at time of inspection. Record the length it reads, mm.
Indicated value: 15.19 mm
